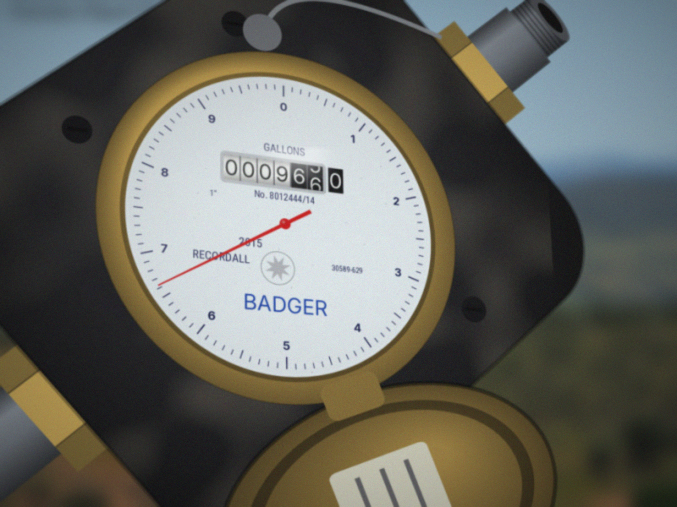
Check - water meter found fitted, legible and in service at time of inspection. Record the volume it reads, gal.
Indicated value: 9656.6 gal
